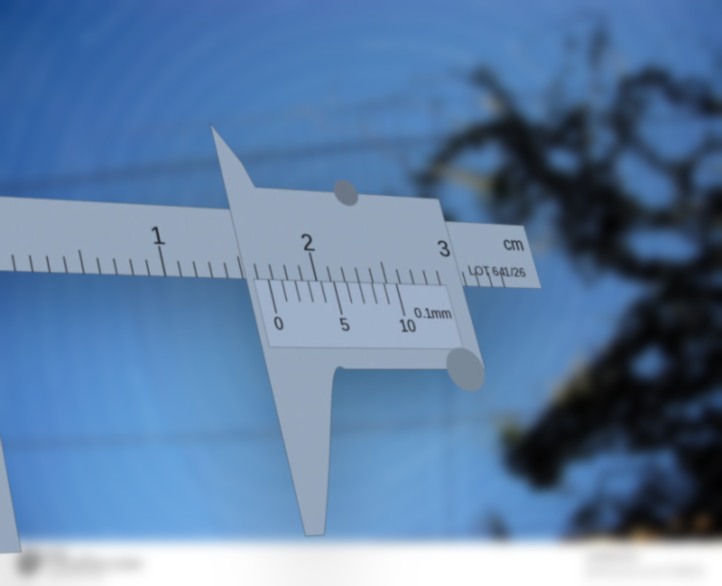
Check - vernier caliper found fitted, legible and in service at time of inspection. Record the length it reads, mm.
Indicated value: 16.7 mm
